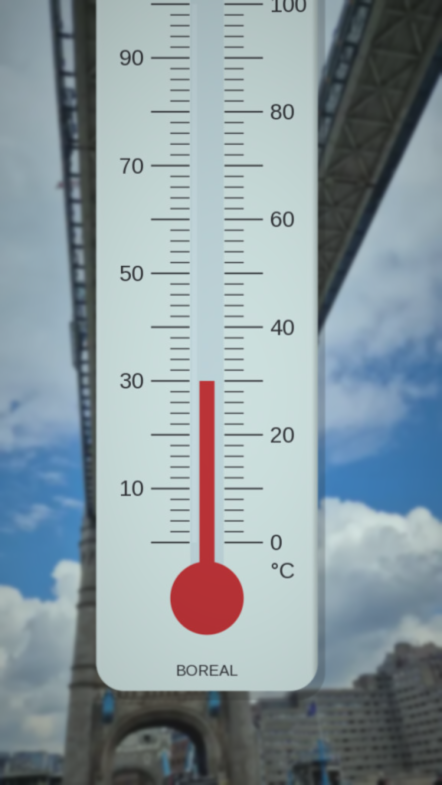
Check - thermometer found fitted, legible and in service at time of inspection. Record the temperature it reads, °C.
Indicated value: 30 °C
